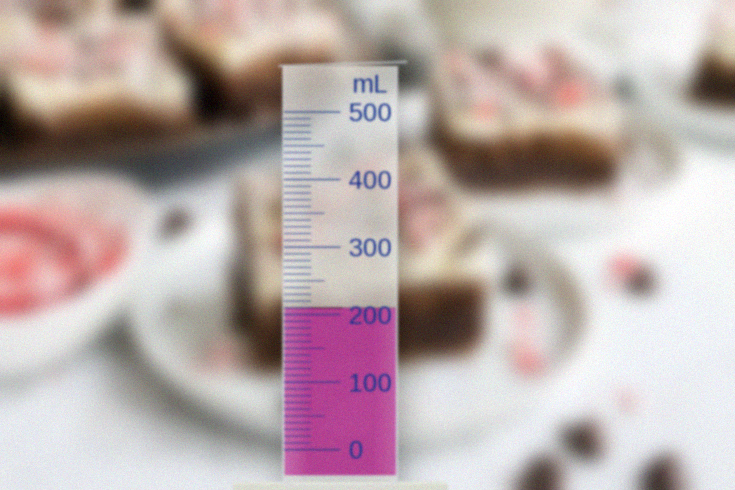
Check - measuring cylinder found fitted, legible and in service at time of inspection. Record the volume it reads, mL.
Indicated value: 210 mL
